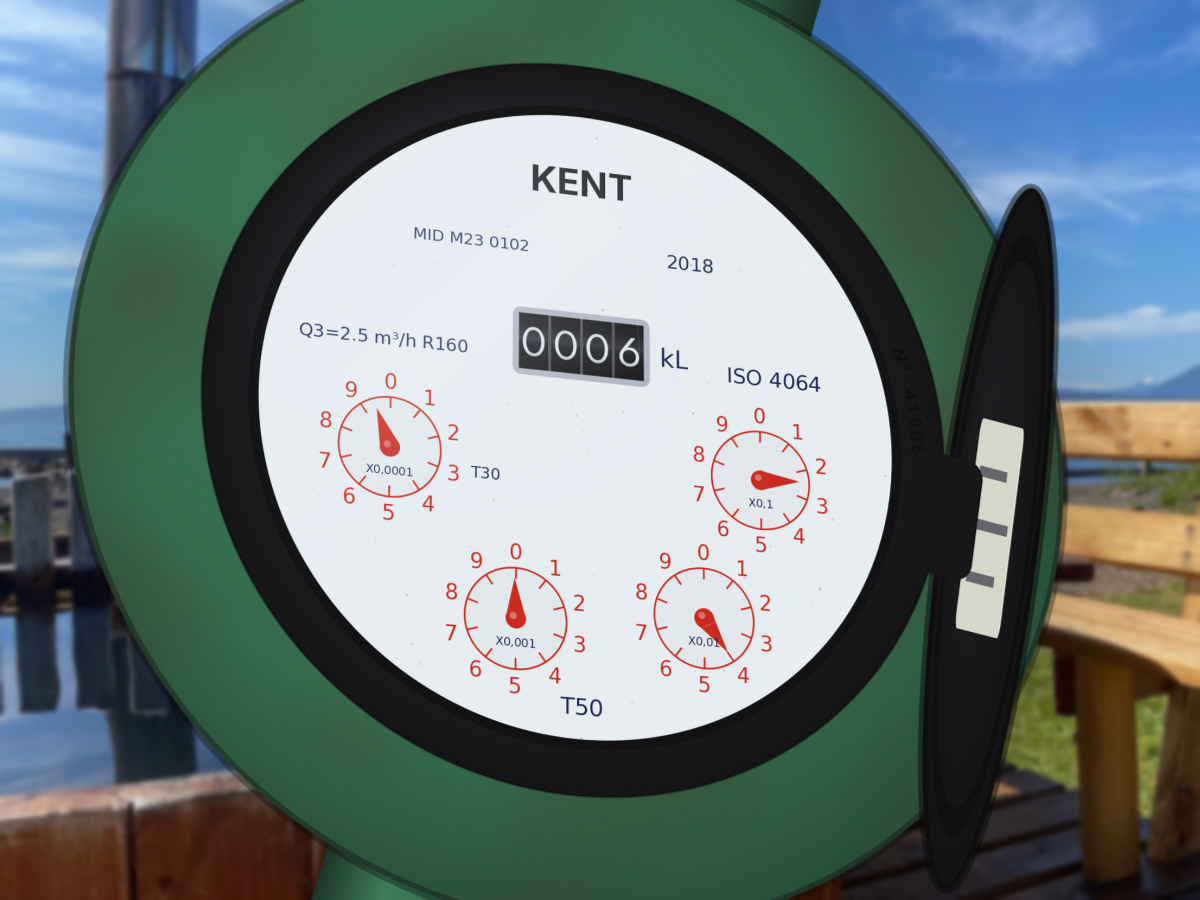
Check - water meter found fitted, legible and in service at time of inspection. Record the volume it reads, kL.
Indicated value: 6.2399 kL
